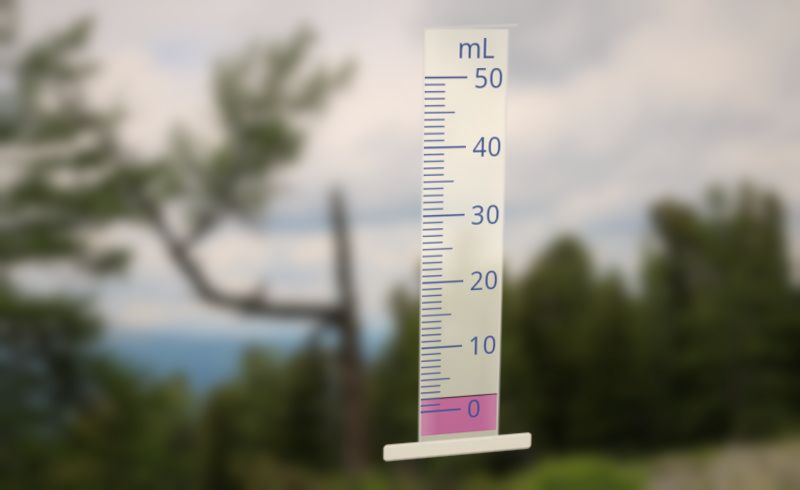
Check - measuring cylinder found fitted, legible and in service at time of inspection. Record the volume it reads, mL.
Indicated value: 2 mL
